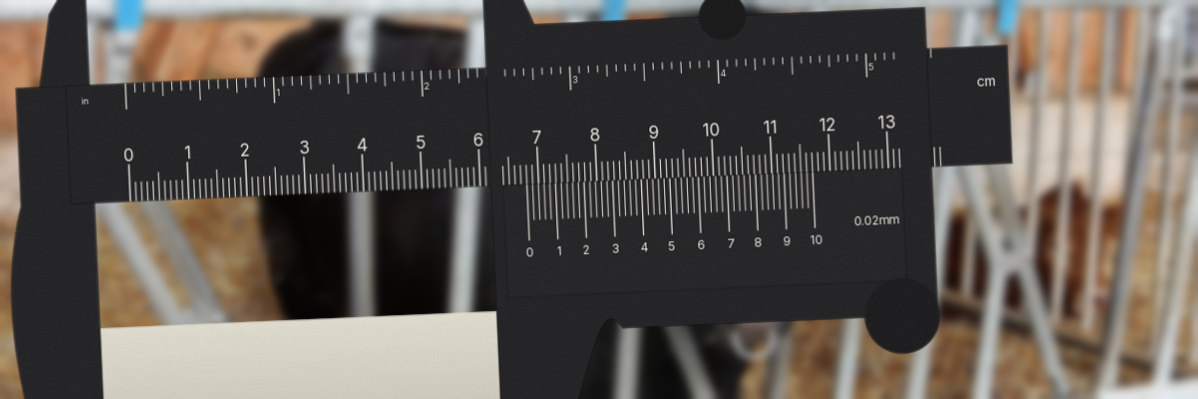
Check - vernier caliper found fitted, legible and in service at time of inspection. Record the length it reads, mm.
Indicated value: 68.0 mm
